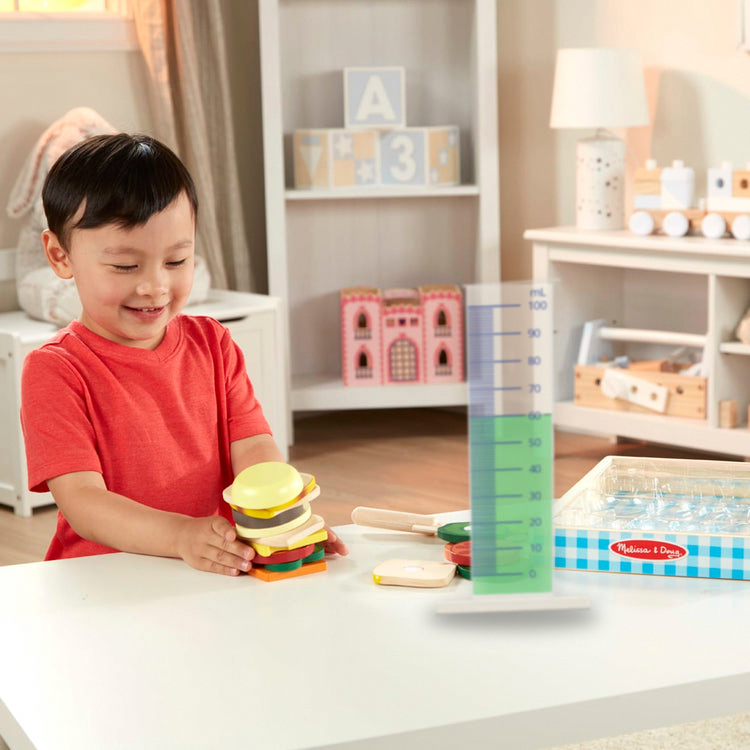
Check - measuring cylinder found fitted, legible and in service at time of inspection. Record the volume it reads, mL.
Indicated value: 60 mL
